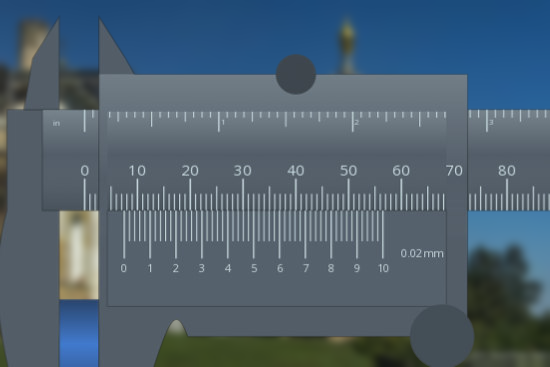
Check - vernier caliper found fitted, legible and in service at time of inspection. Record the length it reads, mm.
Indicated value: 7.5 mm
